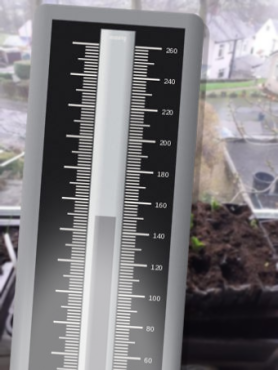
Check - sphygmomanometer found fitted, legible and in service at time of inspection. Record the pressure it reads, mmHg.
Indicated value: 150 mmHg
